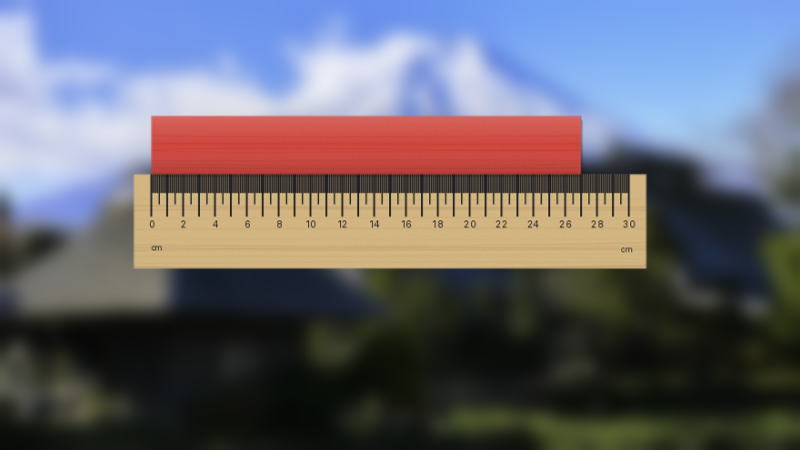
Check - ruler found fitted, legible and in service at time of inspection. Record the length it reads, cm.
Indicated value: 27 cm
